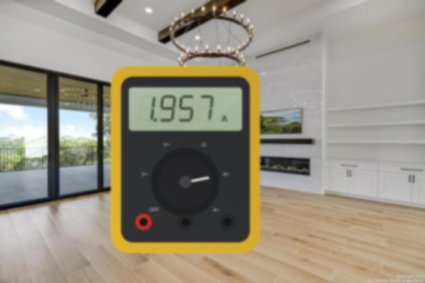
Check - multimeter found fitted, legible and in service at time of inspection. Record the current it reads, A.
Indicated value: 1.957 A
